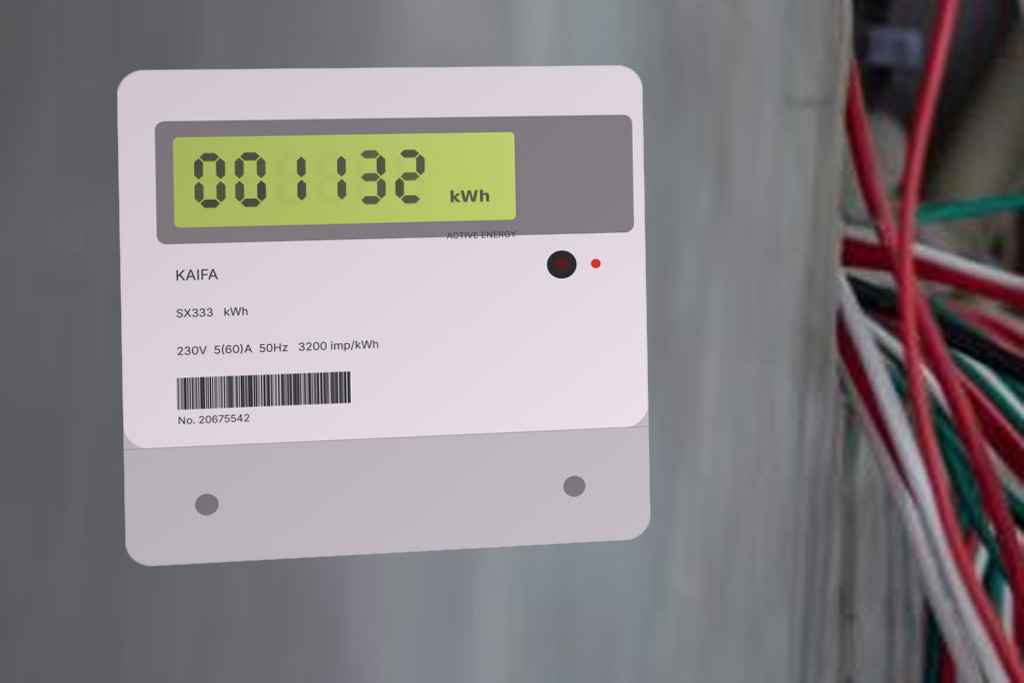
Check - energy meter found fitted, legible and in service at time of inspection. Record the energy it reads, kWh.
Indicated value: 1132 kWh
